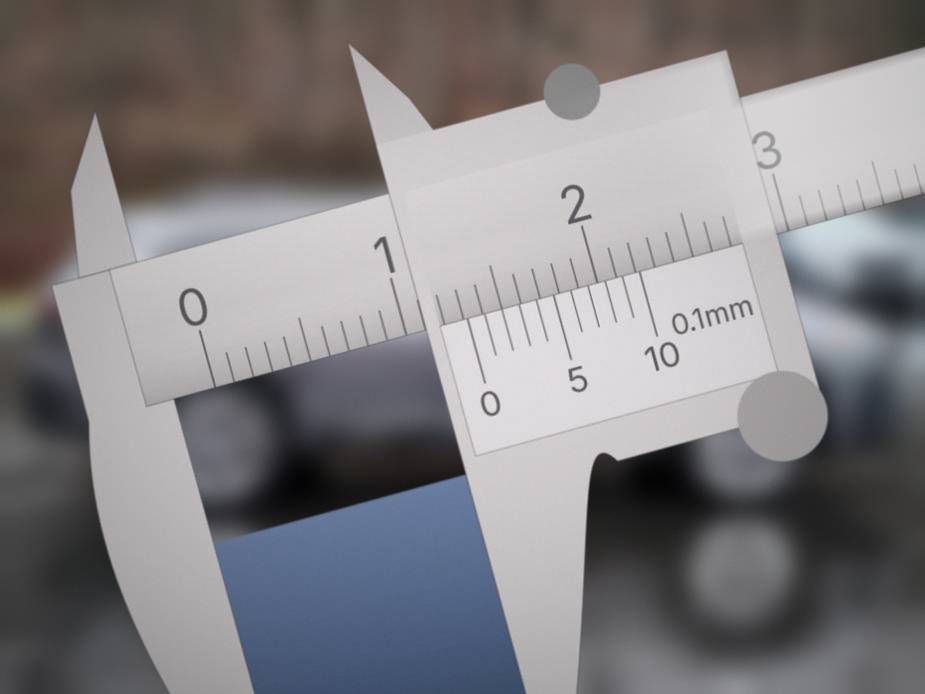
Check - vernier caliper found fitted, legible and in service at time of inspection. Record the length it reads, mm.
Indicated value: 13.2 mm
